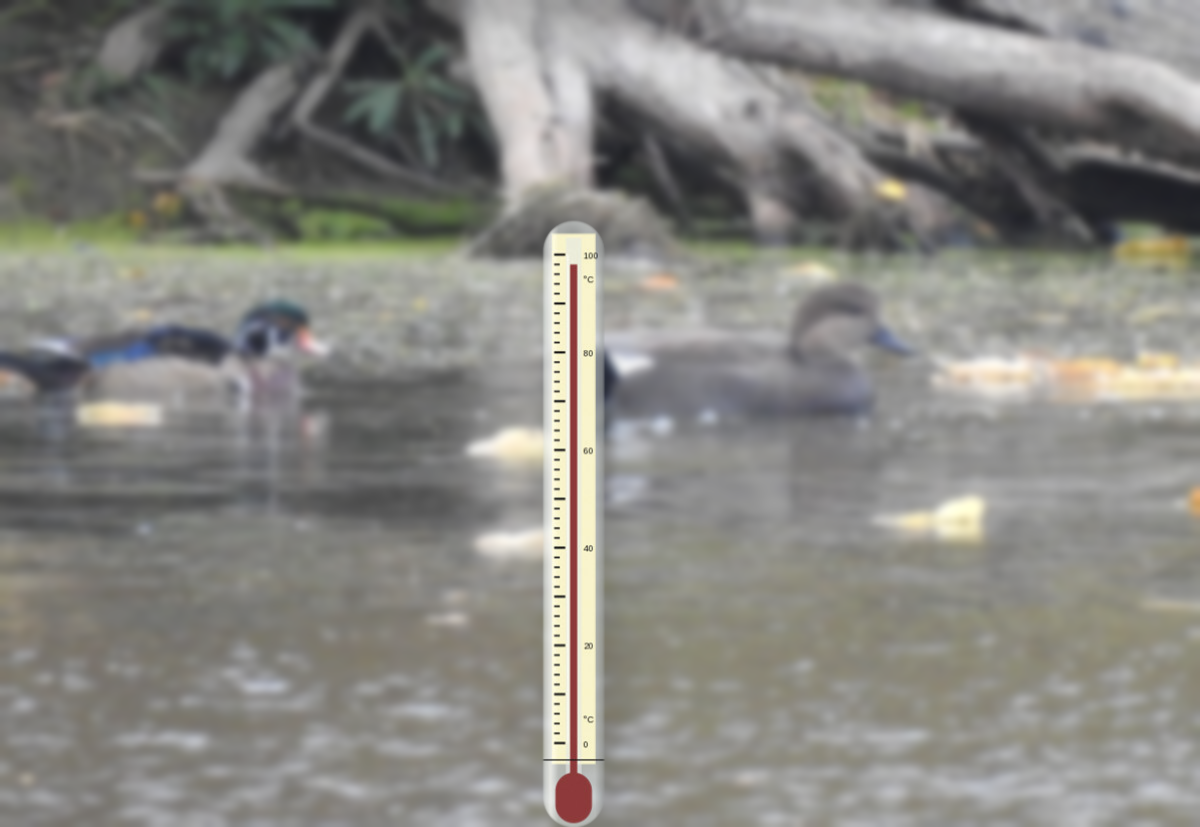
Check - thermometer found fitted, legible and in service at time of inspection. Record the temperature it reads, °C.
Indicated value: 98 °C
